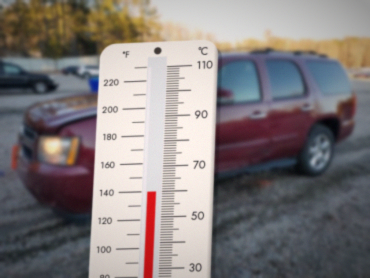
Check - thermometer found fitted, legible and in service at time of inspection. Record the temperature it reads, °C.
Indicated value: 60 °C
